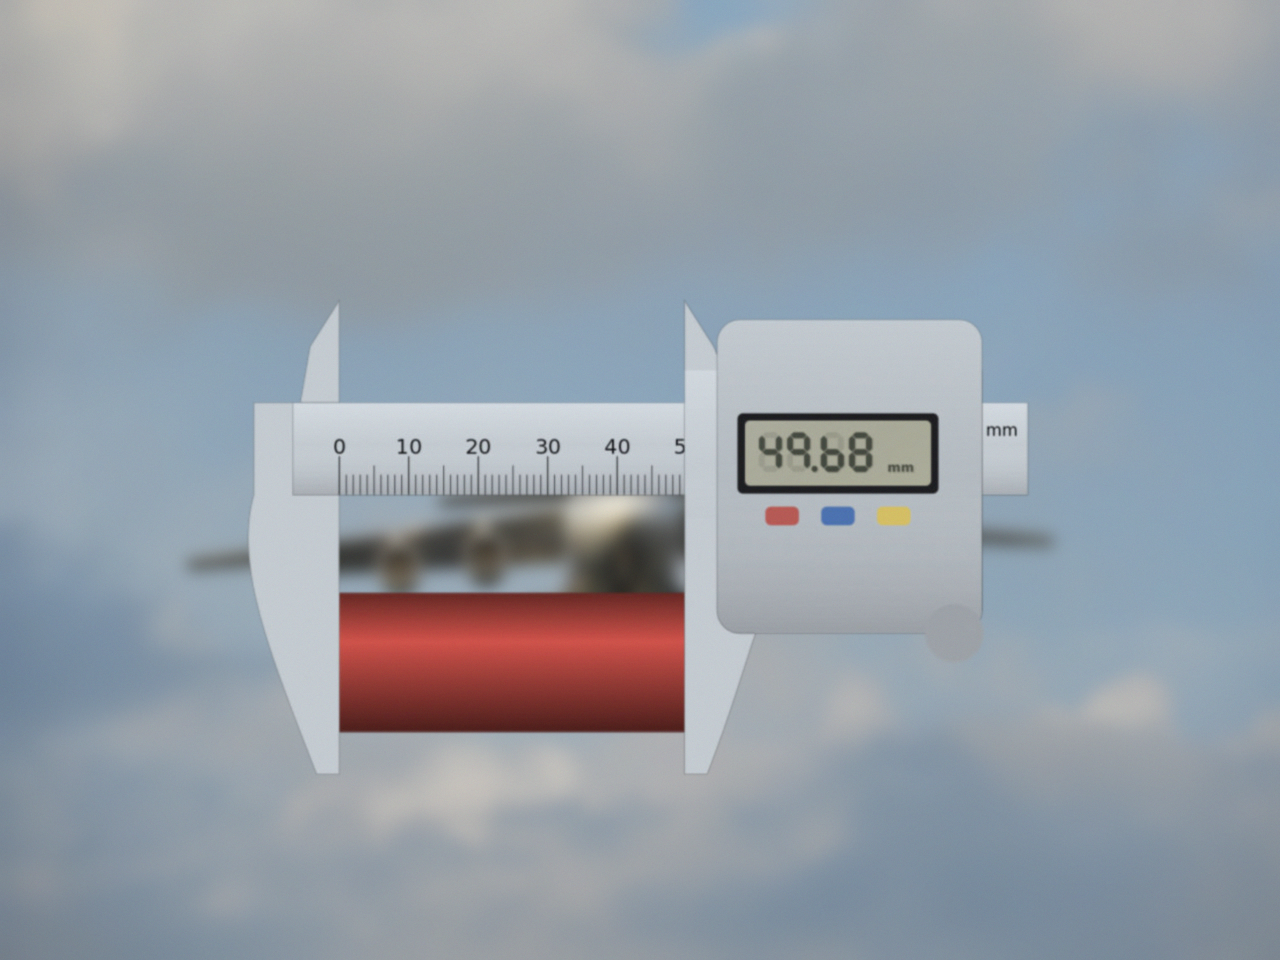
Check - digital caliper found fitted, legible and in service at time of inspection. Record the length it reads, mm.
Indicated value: 49.68 mm
